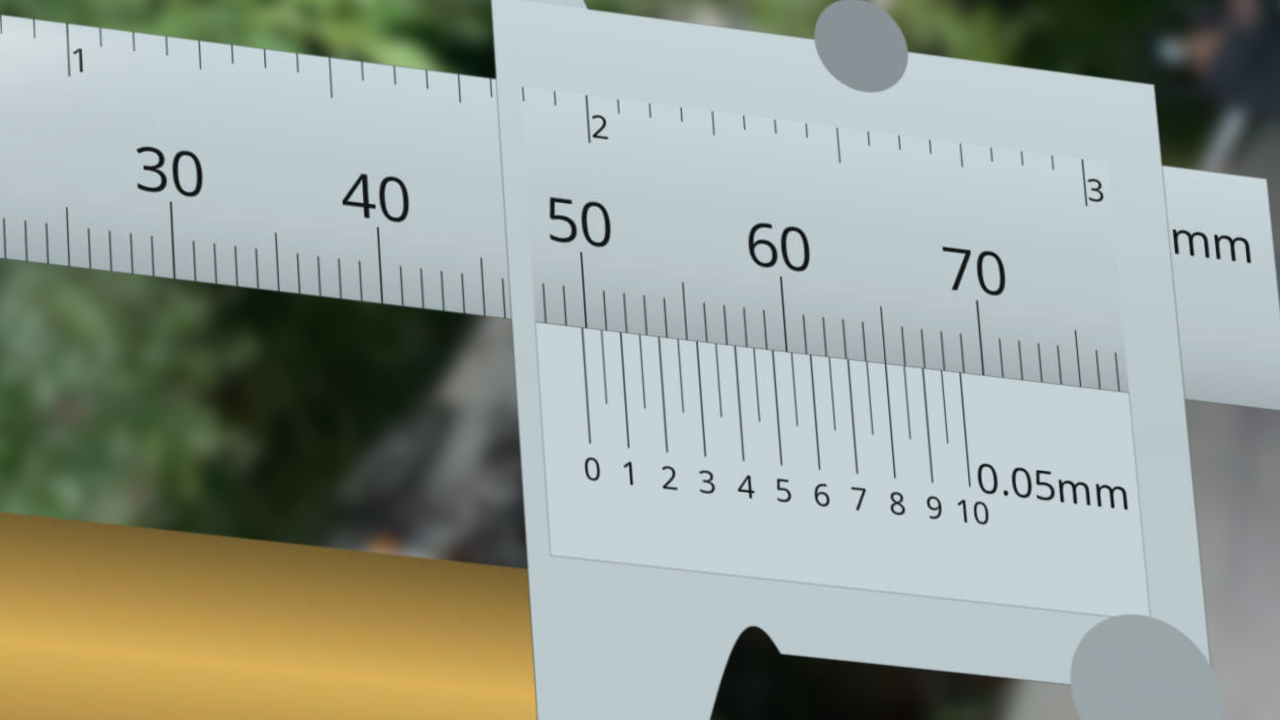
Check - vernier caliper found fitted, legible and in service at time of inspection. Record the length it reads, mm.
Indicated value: 49.8 mm
